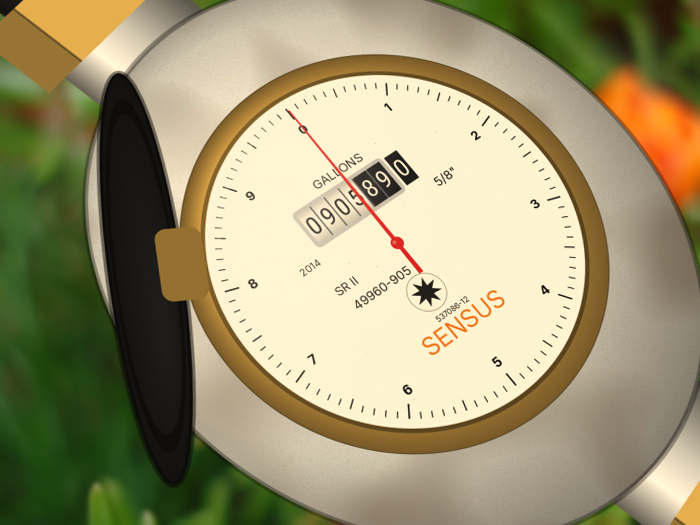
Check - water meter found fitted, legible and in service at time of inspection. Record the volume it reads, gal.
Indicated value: 905890.0 gal
